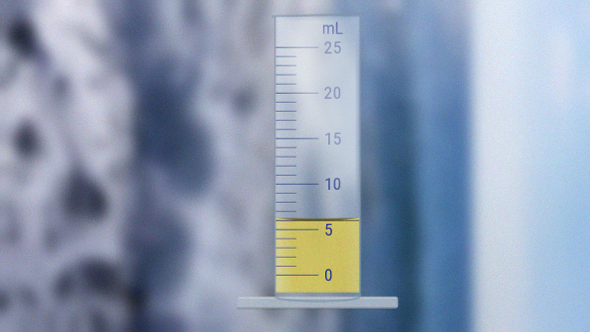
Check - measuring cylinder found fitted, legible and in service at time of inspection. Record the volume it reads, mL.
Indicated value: 6 mL
